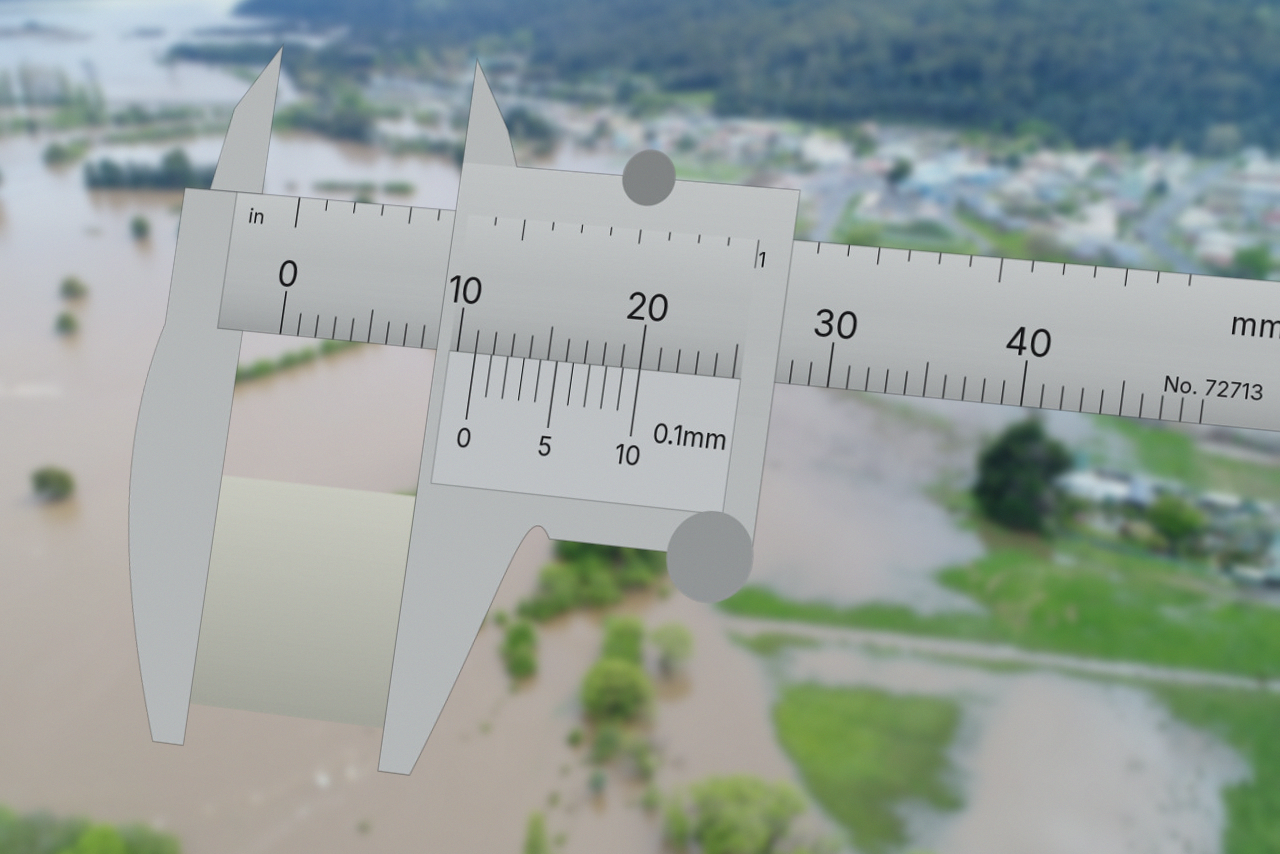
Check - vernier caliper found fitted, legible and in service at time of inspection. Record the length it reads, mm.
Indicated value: 11.0 mm
